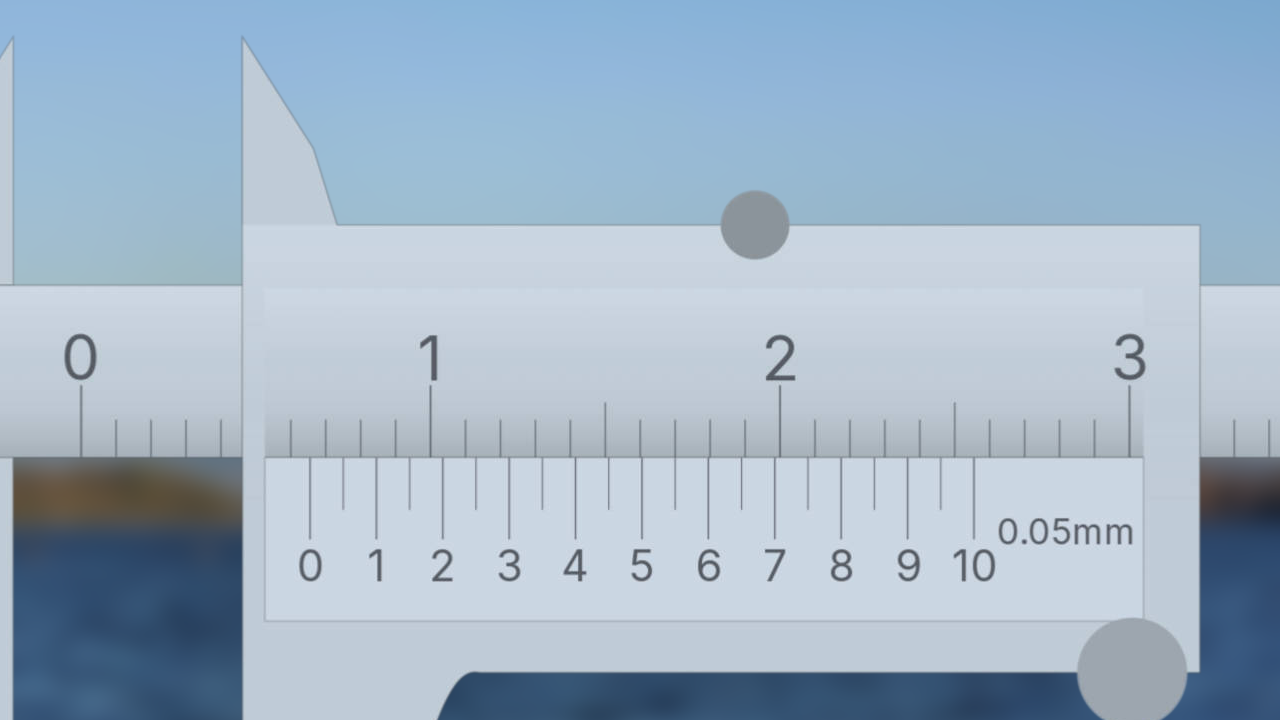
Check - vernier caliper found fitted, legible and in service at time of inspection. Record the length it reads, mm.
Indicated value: 6.55 mm
